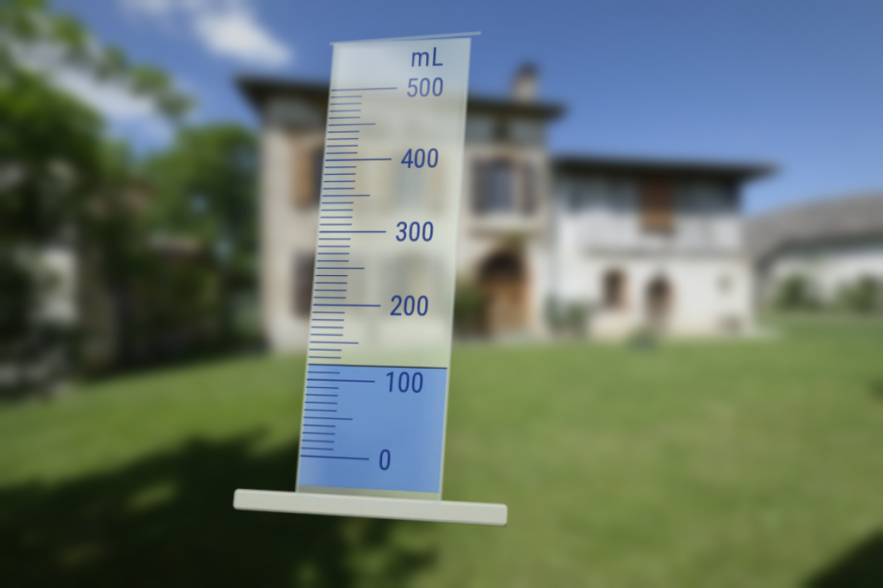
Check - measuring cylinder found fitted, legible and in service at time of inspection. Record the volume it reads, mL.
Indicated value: 120 mL
